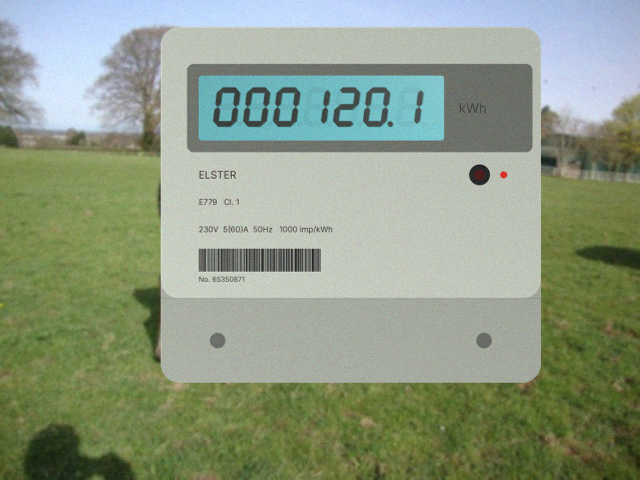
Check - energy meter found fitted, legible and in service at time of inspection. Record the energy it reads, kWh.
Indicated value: 120.1 kWh
